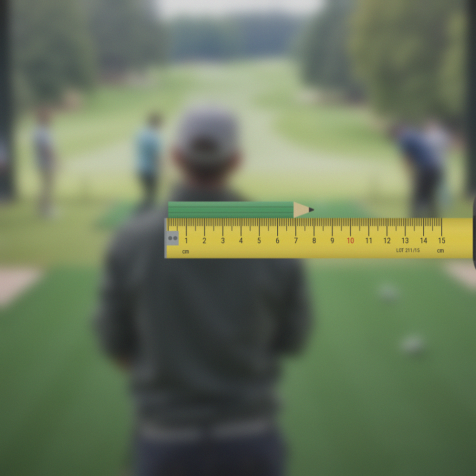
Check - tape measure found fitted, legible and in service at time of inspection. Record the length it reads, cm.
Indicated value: 8 cm
